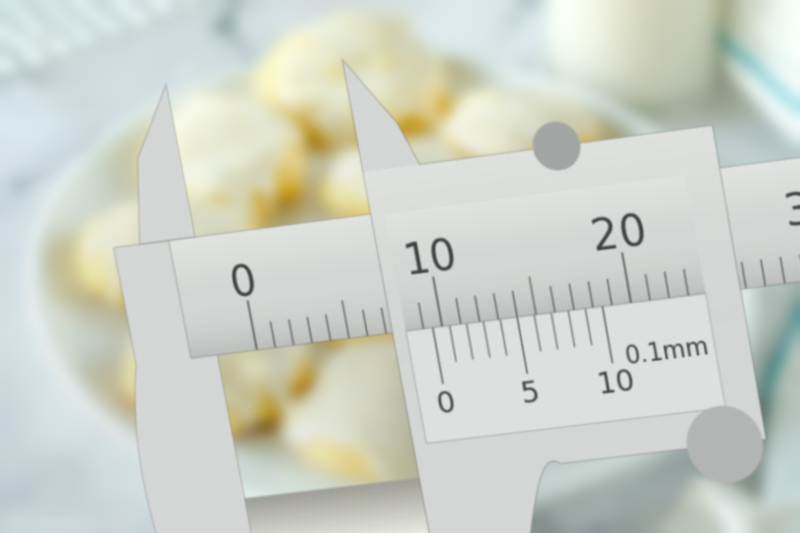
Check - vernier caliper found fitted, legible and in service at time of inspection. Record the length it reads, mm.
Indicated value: 9.5 mm
